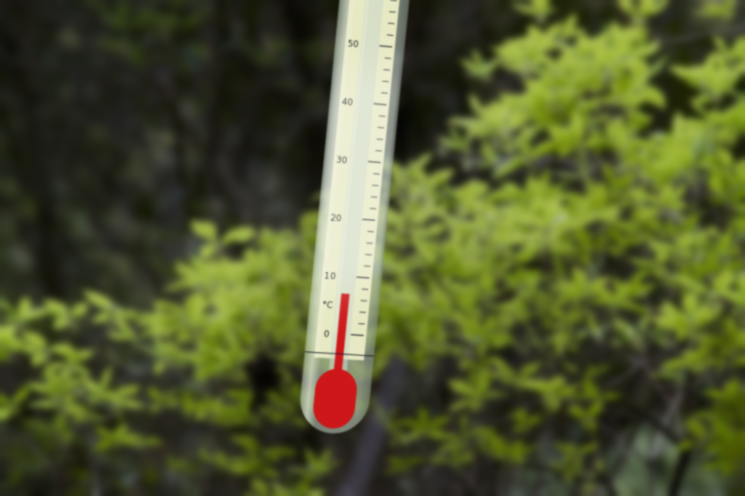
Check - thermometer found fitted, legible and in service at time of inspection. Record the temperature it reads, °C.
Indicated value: 7 °C
